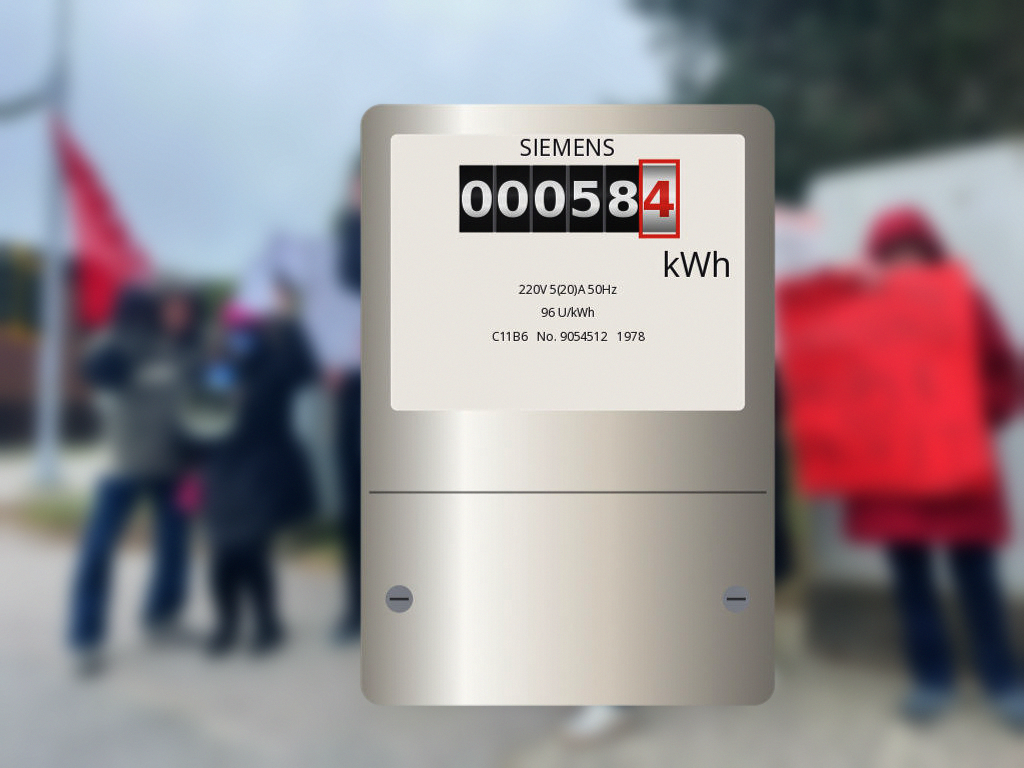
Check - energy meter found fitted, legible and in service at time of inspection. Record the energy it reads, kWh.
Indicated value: 58.4 kWh
